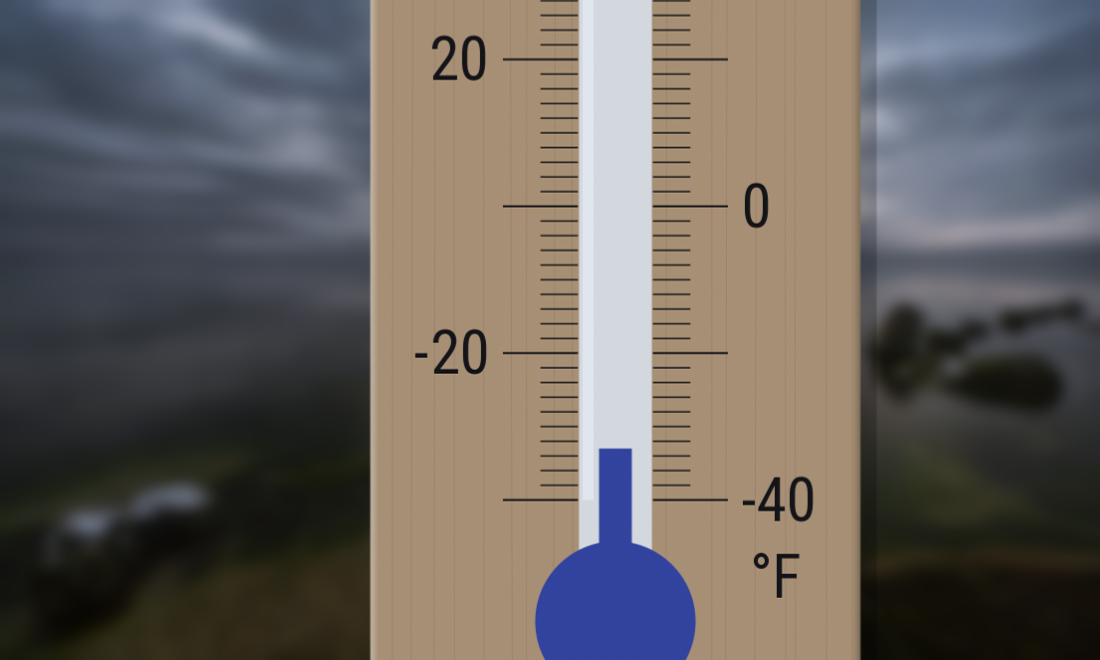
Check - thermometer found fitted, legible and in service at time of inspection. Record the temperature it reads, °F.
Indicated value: -33 °F
